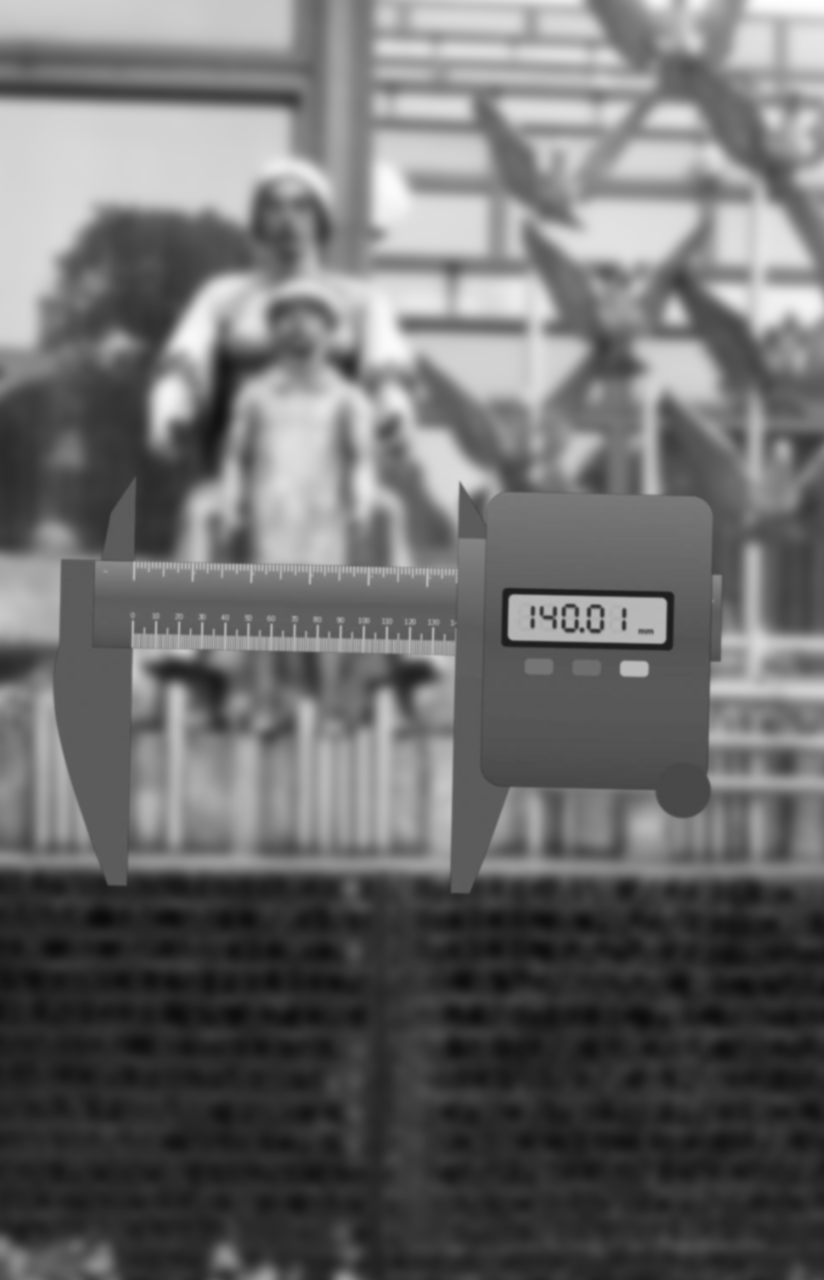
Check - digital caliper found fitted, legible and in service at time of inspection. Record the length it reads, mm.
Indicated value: 140.01 mm
